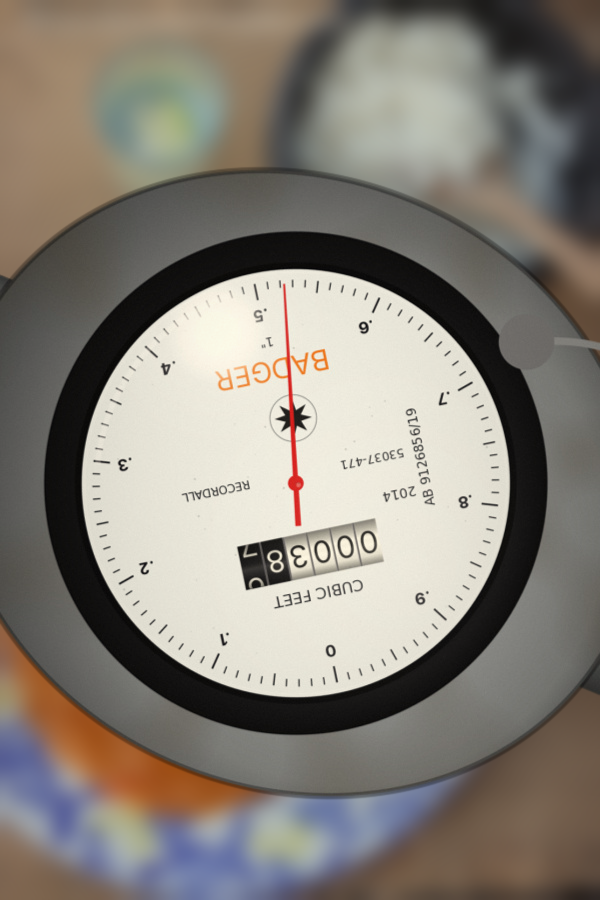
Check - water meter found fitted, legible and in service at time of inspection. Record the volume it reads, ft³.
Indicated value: 386.52 ft³
